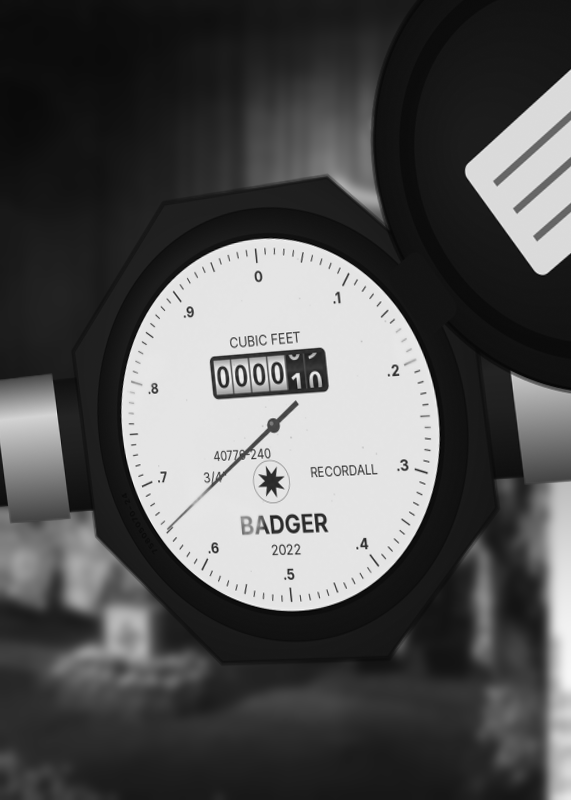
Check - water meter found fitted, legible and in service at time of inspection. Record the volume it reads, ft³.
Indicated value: 9.65 ft³
